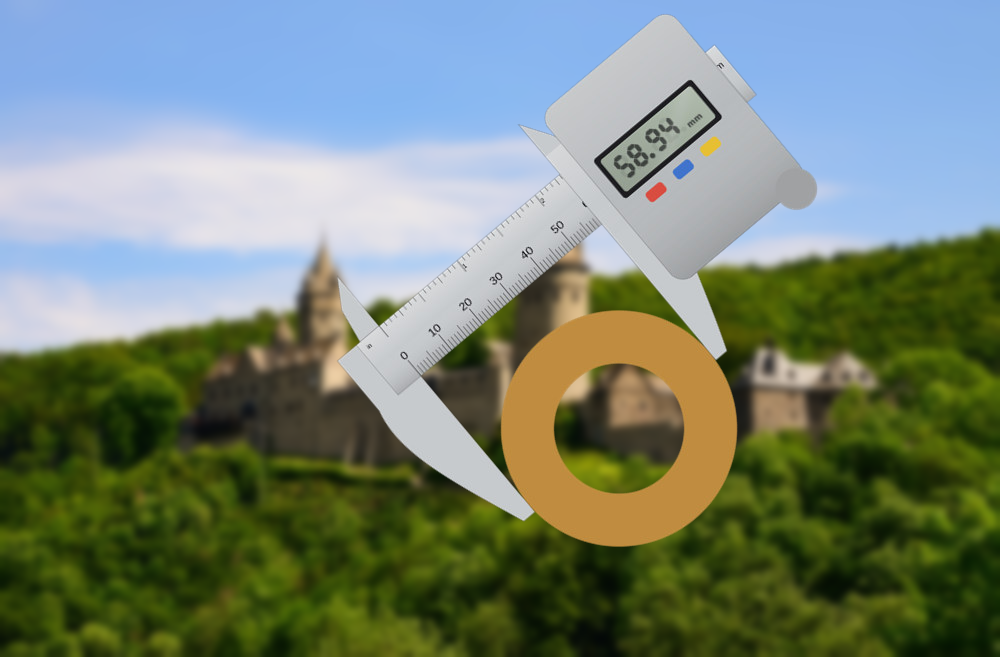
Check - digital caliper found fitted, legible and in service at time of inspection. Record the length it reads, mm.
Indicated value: 58.94 mm
